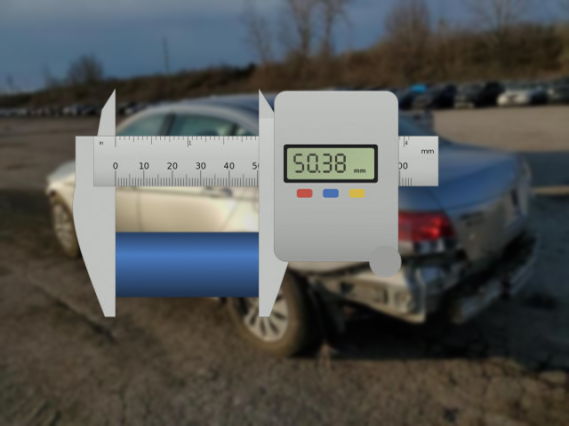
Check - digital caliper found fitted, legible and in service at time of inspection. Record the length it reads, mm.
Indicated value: 50.38 mm
